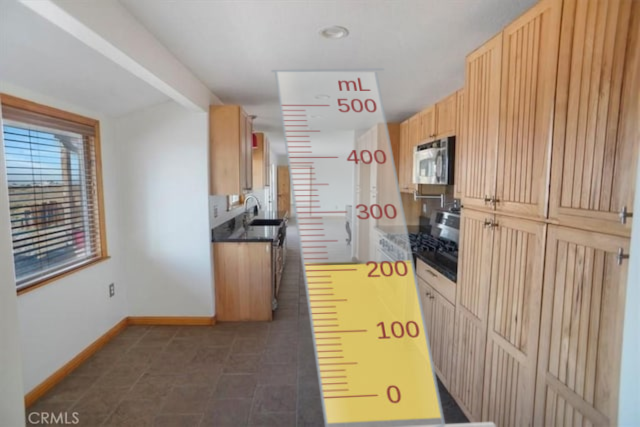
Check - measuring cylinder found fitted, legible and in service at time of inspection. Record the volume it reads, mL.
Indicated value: 210 mL
